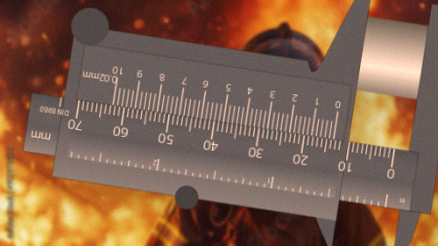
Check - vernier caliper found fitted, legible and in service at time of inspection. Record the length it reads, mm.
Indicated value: 13.5 mm
